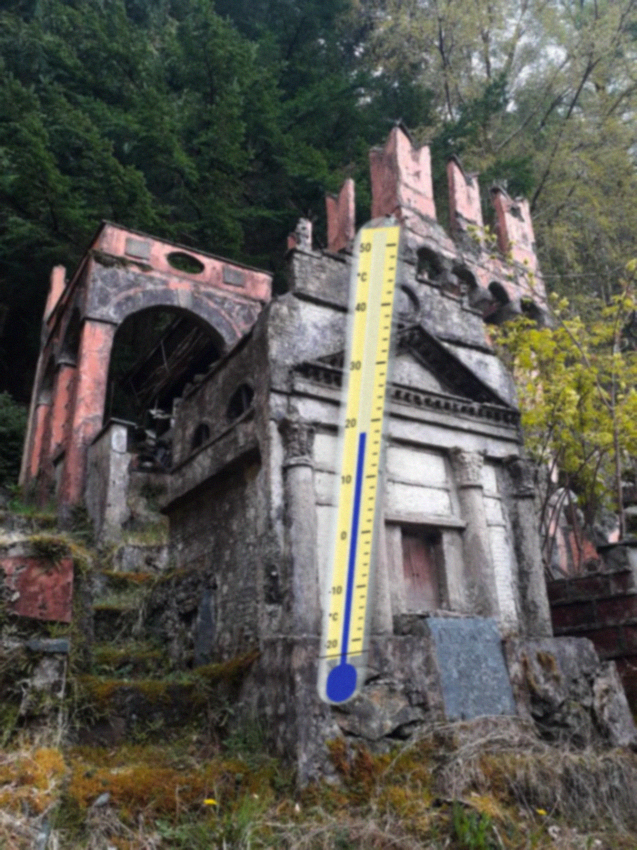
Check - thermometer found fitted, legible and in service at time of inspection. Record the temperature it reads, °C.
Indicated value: 18 °C
